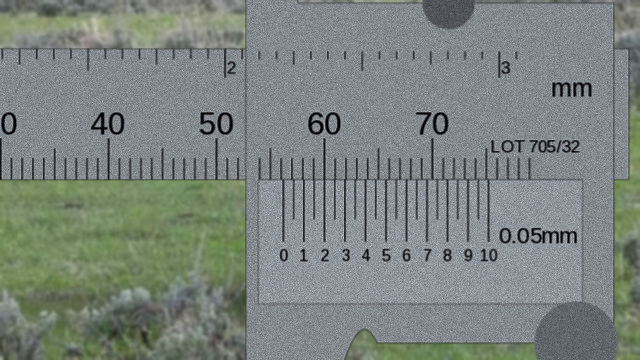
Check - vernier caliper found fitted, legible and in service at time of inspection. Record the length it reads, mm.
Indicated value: 56.2 mm
